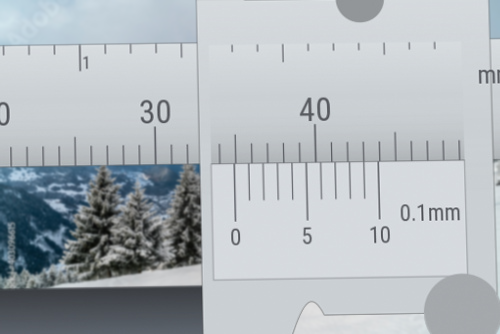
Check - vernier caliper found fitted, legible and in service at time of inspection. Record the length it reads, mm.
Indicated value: 34.9 mm
